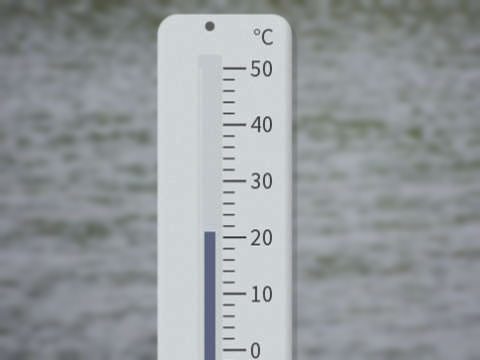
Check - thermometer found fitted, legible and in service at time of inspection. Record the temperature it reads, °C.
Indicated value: 21 °C
